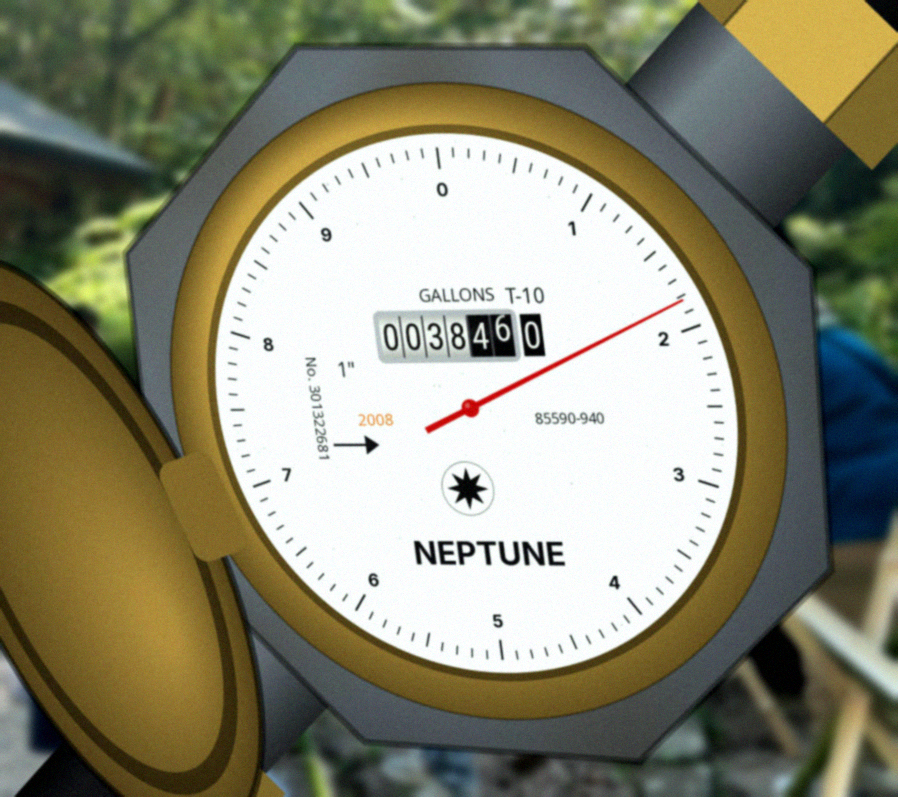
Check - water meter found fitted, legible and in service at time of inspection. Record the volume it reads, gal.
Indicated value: 38461.8 gal
